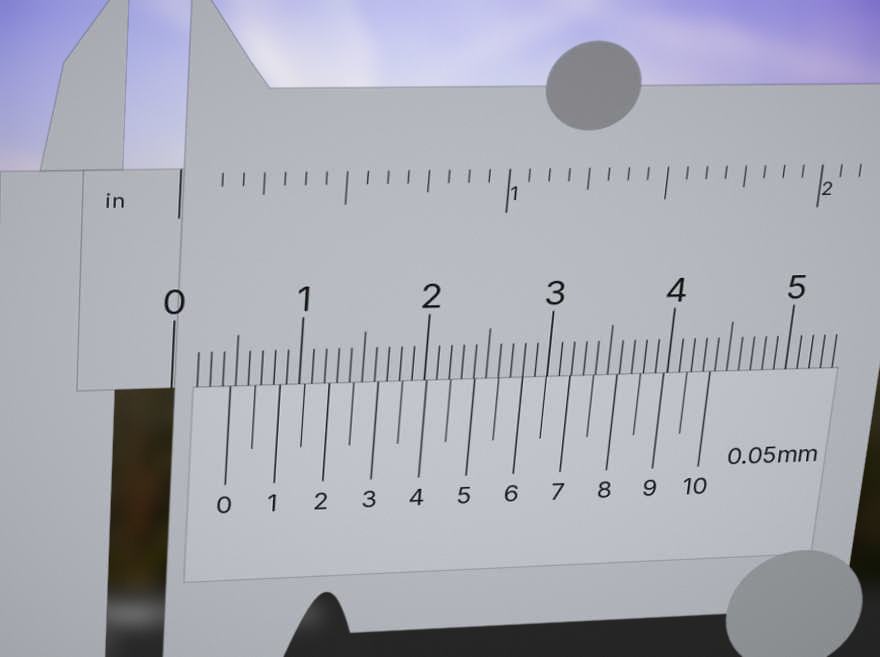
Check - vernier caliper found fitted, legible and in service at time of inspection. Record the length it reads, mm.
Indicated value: 4.6 mm
